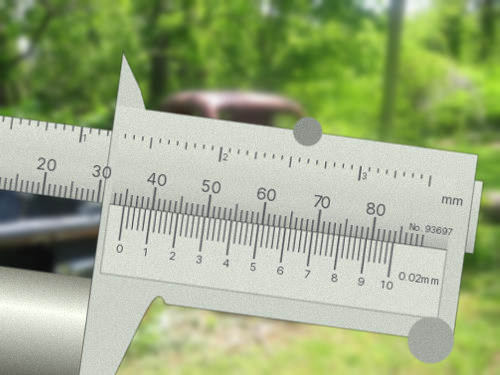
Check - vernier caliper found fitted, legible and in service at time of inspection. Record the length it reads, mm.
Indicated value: 34.8 mm
